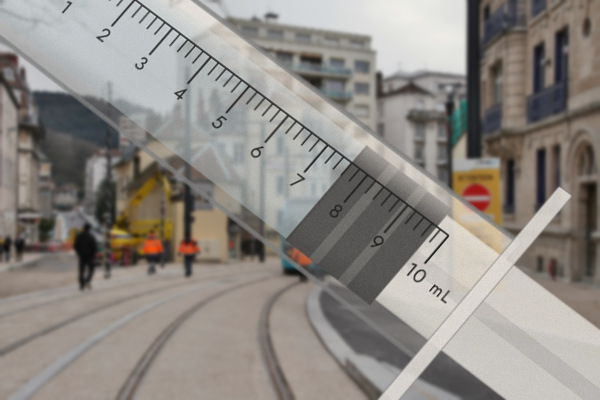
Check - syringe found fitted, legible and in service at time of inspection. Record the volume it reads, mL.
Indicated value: 7.6 mL
